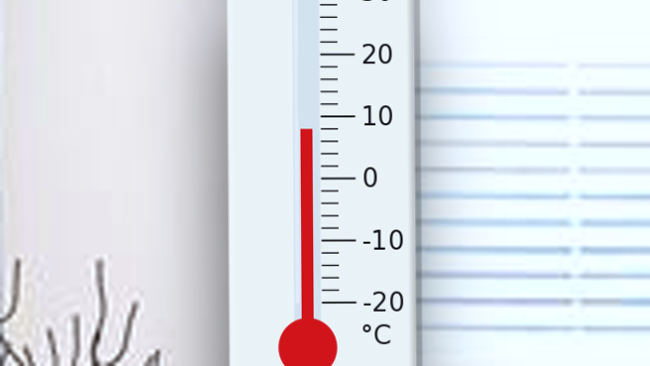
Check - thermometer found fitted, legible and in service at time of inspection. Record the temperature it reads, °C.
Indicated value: 8 °C
